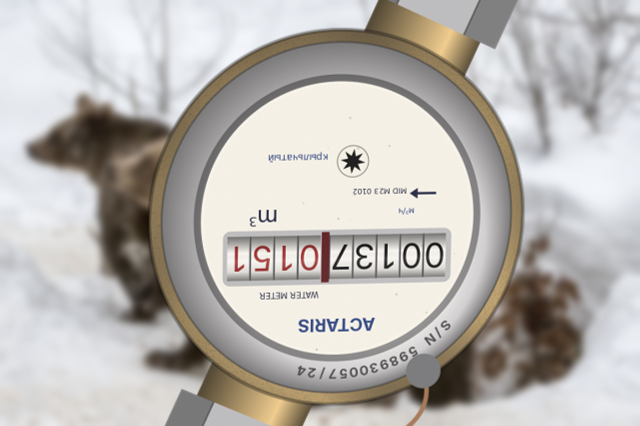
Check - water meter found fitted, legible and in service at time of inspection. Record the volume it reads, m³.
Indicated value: 137.0151 m³
